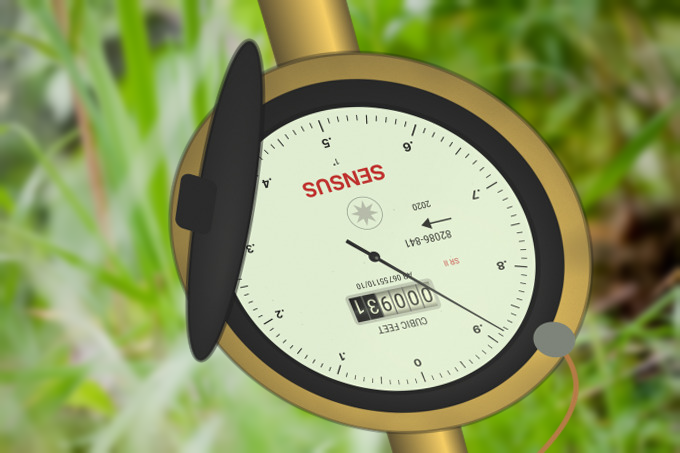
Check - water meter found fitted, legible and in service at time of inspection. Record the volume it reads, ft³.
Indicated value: 930.88 ft³
